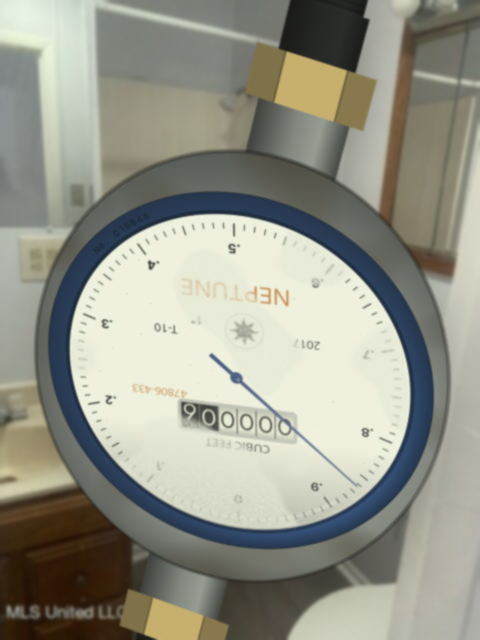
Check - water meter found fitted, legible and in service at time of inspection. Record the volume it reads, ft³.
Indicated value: 5.86 ft³
